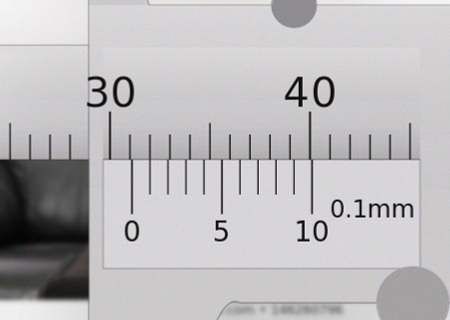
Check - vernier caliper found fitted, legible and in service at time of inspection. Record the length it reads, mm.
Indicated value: 31.1 mm
